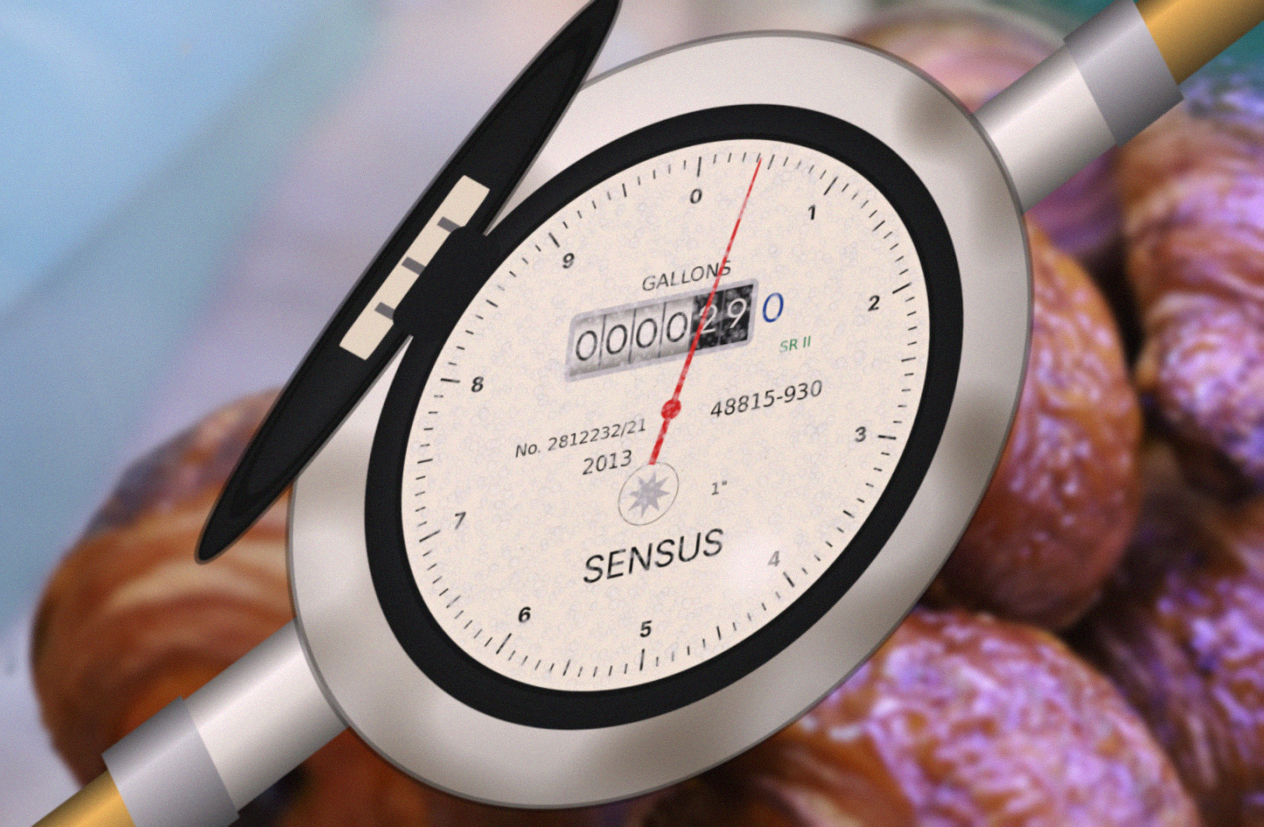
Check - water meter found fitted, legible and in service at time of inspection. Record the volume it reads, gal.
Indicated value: 290.4 gal
